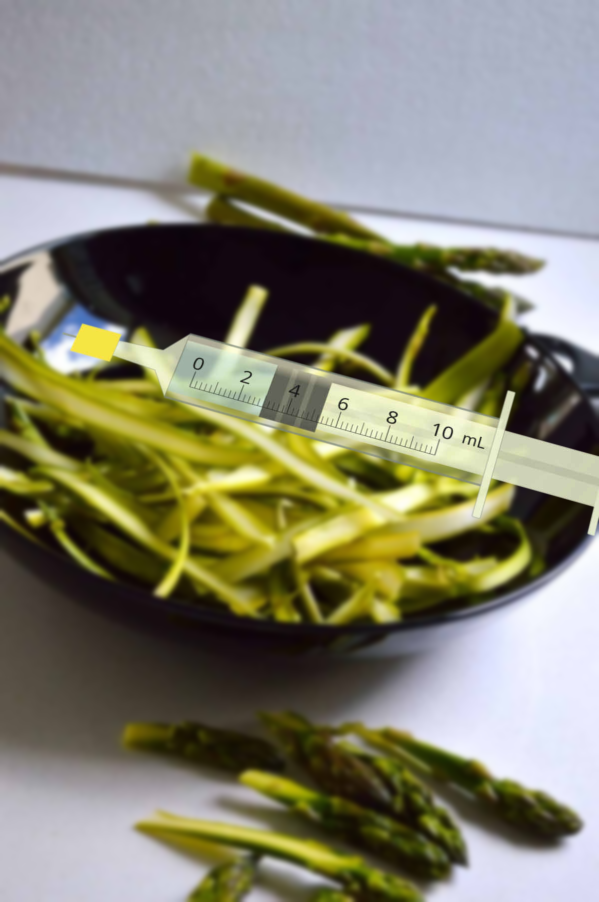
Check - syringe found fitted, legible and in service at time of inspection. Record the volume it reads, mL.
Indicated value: 3 mL
